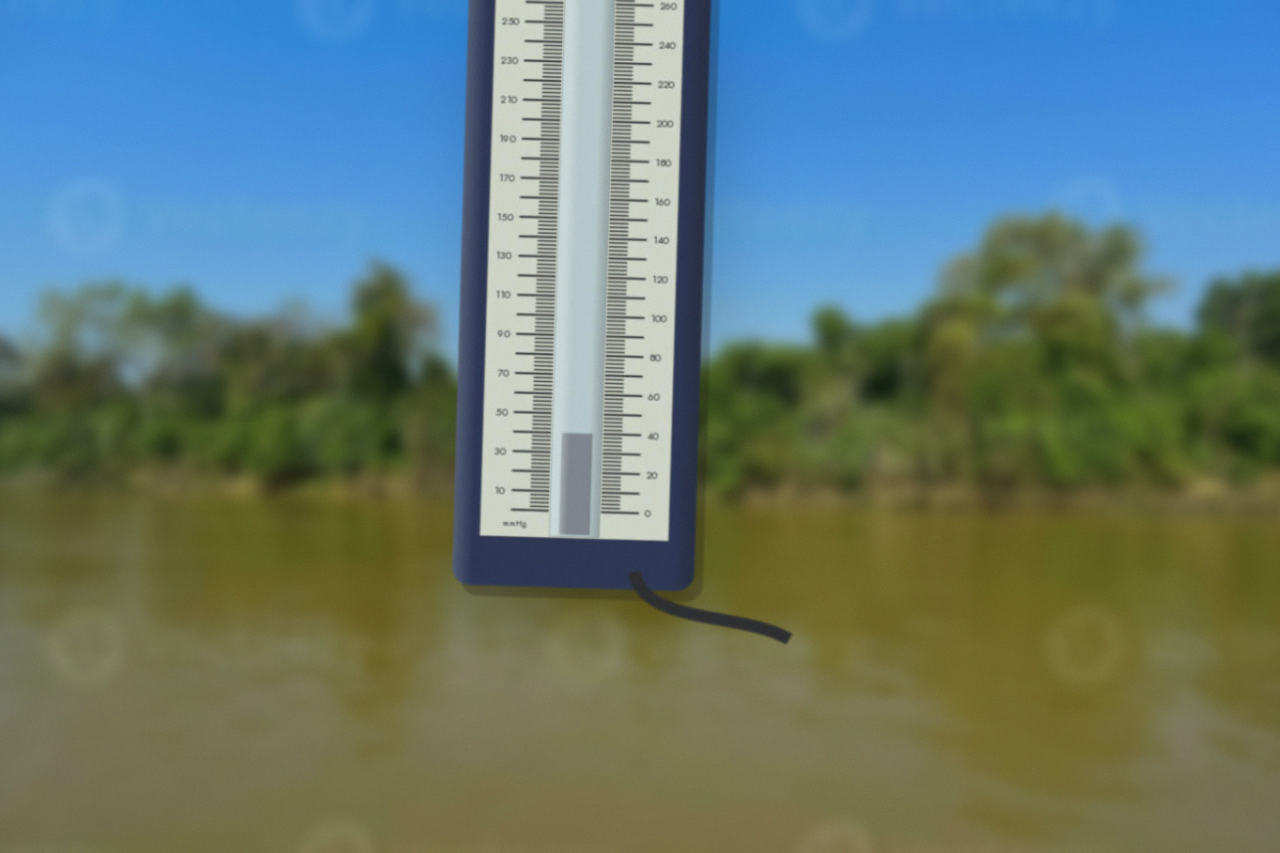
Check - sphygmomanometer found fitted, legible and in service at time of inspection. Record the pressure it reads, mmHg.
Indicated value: 40 mmHg
